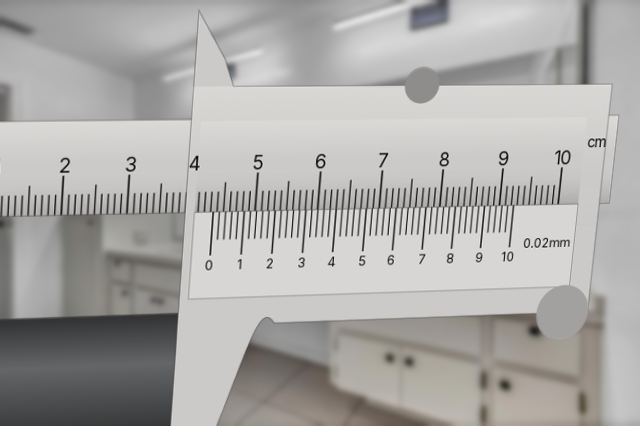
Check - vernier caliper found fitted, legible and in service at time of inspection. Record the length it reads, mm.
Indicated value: 43.4 mm
